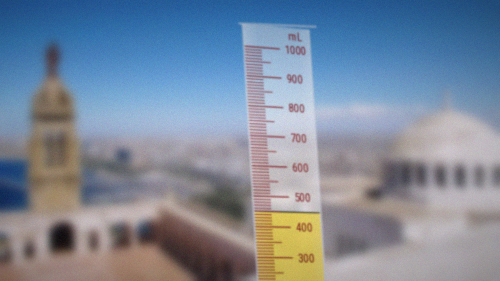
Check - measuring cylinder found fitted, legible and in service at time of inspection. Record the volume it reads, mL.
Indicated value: 450 mL
